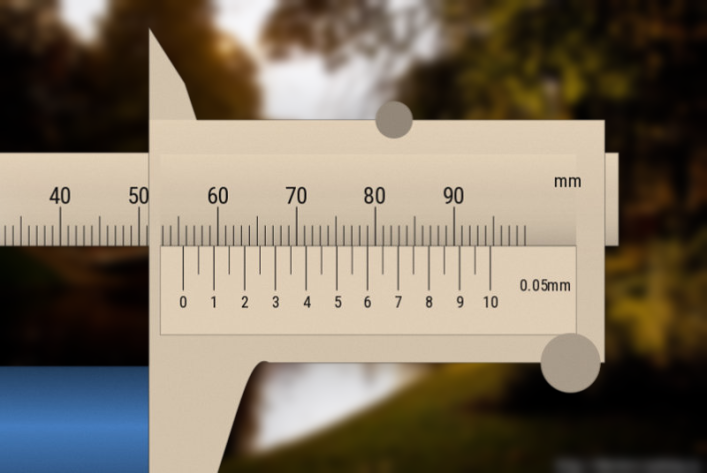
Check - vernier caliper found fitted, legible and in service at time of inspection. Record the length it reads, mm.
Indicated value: 55.6 mm
